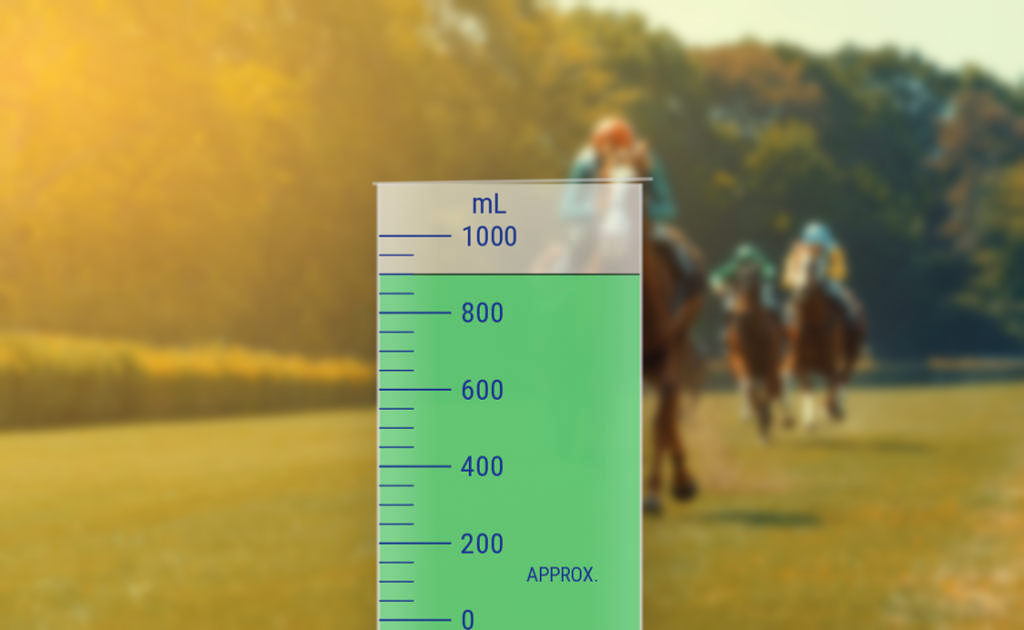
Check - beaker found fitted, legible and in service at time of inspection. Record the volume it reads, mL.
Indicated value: 900 mL
